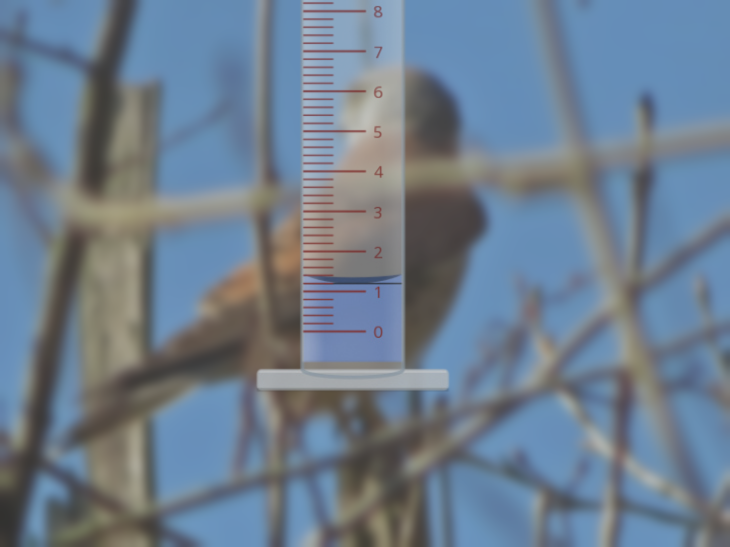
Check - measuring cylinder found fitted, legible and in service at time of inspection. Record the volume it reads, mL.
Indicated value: 1.2 mL
